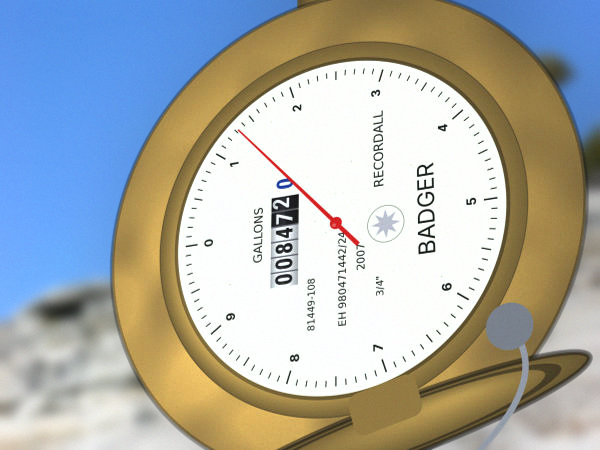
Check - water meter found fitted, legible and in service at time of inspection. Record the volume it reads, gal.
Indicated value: 84721.3 gal
